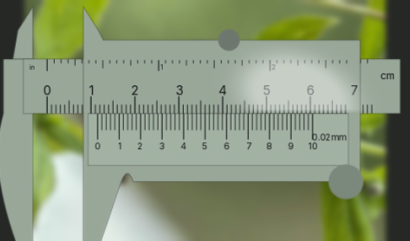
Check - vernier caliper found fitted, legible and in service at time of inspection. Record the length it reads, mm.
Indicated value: 11.5 mm
